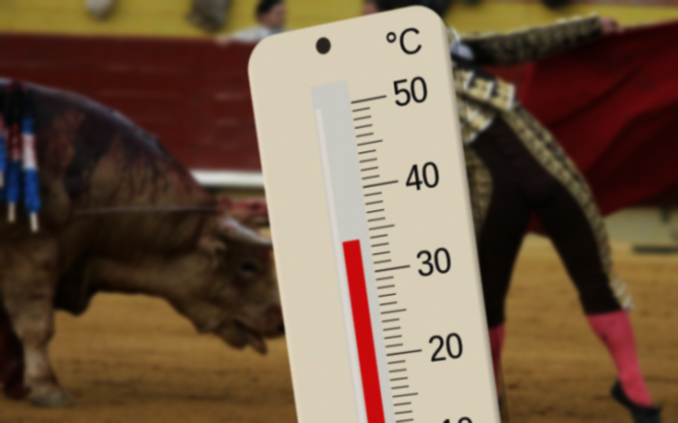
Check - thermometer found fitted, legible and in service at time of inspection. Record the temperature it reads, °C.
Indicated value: 34 °C
